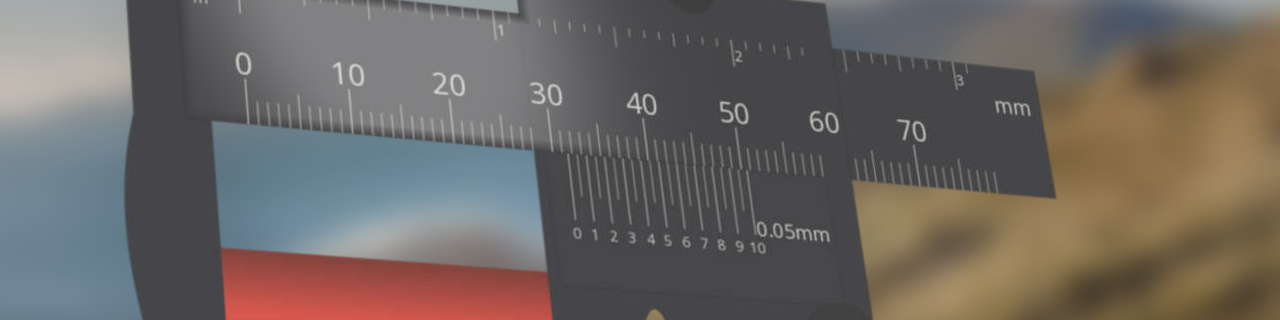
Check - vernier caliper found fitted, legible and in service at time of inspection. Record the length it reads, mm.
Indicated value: 31.6 mm
